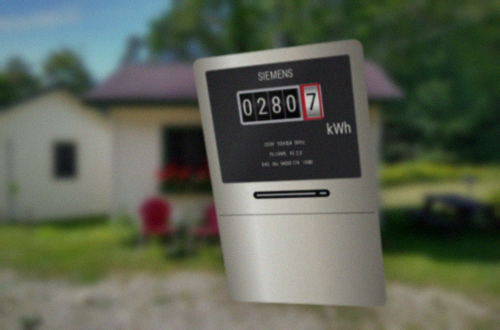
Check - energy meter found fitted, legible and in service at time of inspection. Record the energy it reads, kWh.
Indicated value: 280.7 kWh
